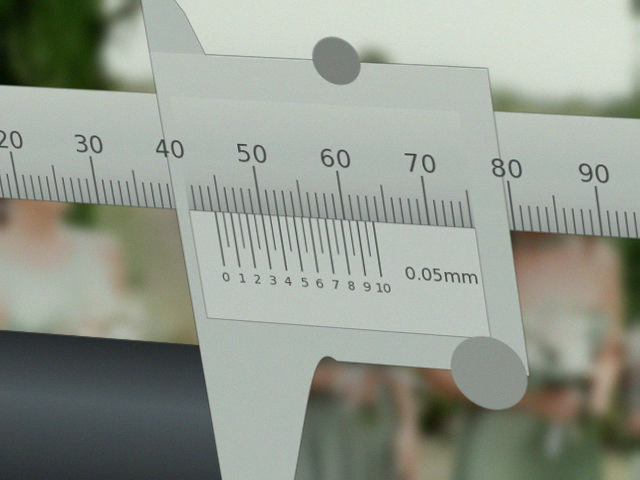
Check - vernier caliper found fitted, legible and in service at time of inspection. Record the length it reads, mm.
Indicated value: 44.4 mm
